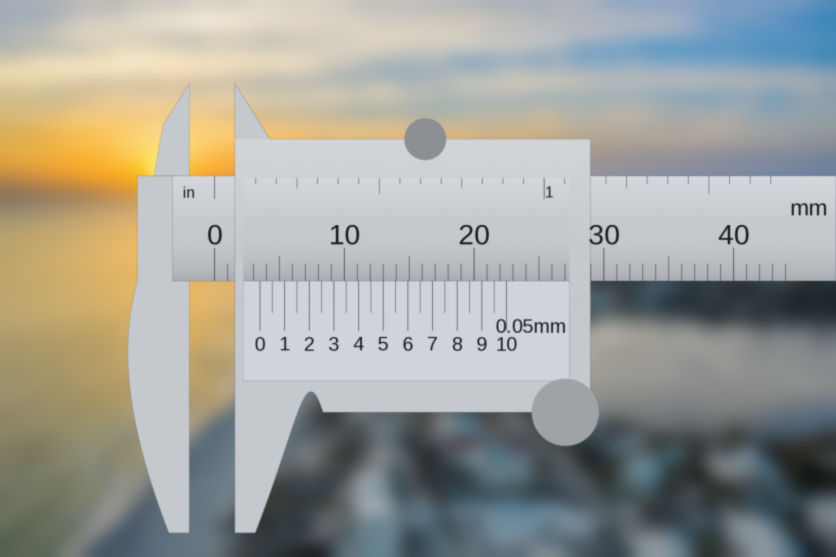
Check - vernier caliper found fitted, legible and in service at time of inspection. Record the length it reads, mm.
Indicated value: 3.5 mm
